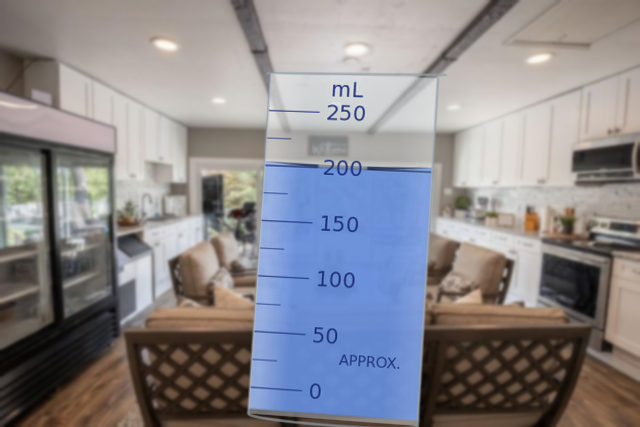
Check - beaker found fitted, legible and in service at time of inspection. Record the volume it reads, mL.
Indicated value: 200 mL
